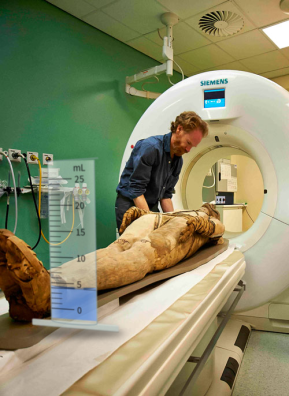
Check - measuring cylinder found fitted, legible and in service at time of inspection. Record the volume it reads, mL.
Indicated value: 4 mL
